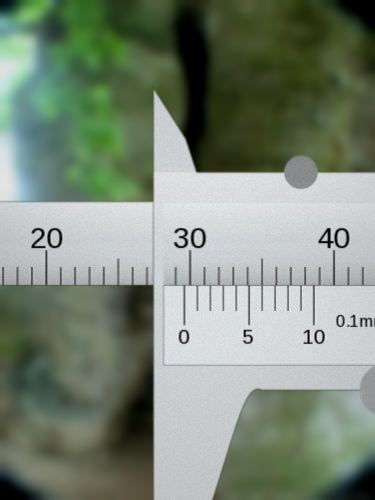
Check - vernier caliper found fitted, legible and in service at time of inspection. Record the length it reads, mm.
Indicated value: 29.6 mm
